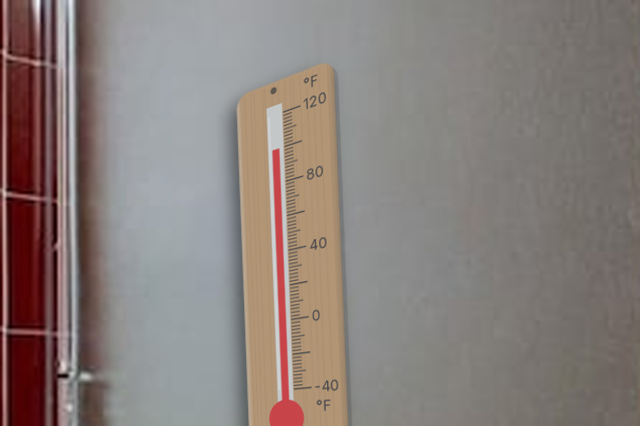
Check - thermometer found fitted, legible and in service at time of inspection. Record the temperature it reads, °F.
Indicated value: 100 °F
